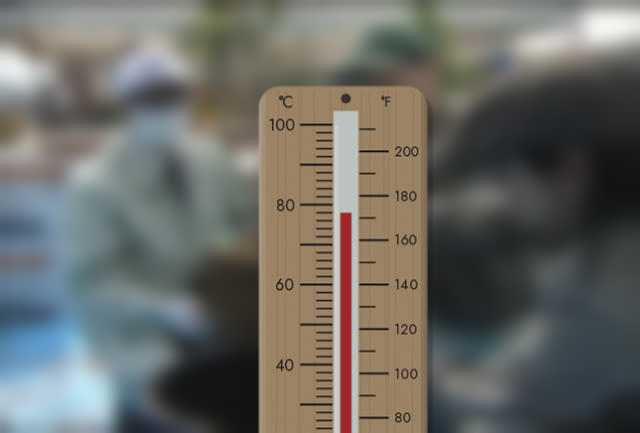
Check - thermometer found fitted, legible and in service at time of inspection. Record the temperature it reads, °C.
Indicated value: 78 °C
